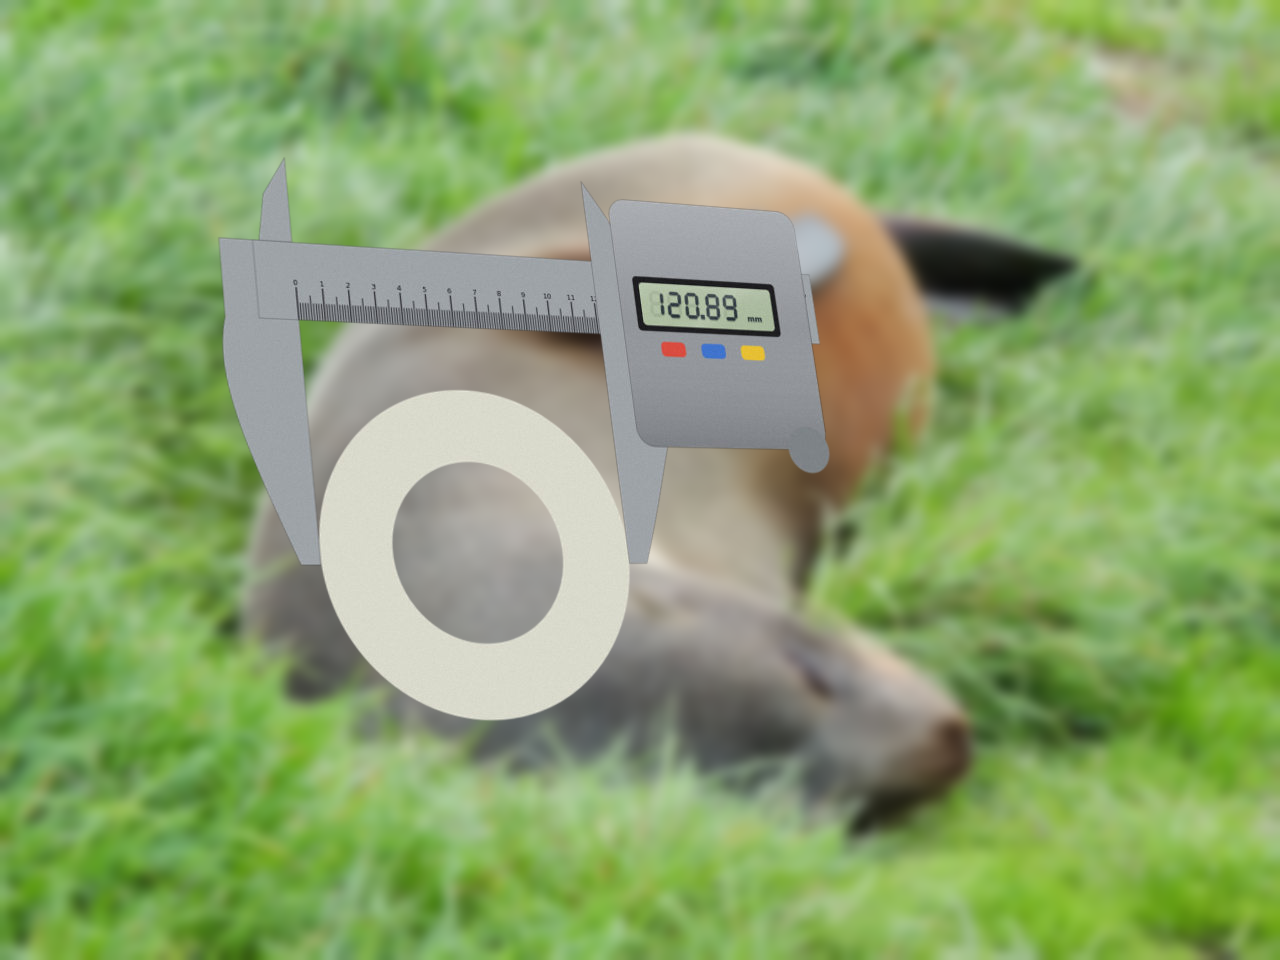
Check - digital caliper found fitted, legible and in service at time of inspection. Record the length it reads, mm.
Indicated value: 120.89 mm
